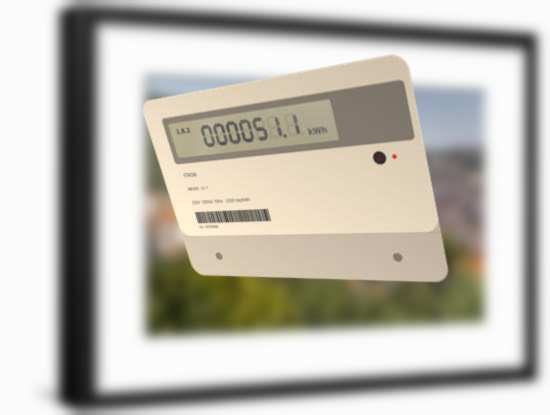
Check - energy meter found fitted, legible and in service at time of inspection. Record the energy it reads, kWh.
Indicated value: 51.1 kWh
